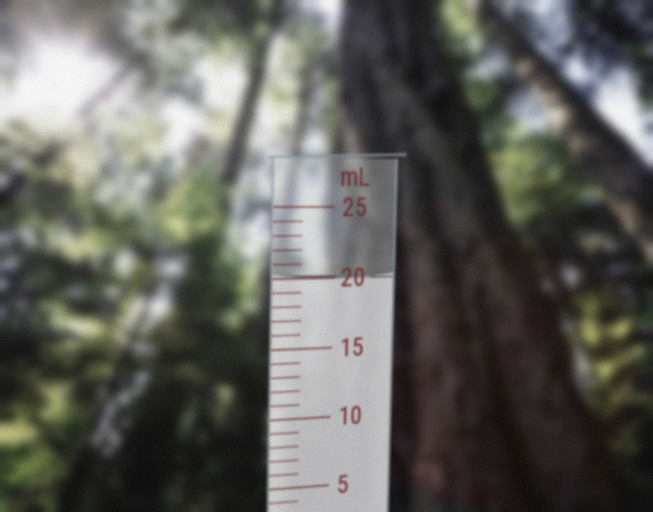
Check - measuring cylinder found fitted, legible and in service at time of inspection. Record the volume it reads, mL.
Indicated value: 20 mL
